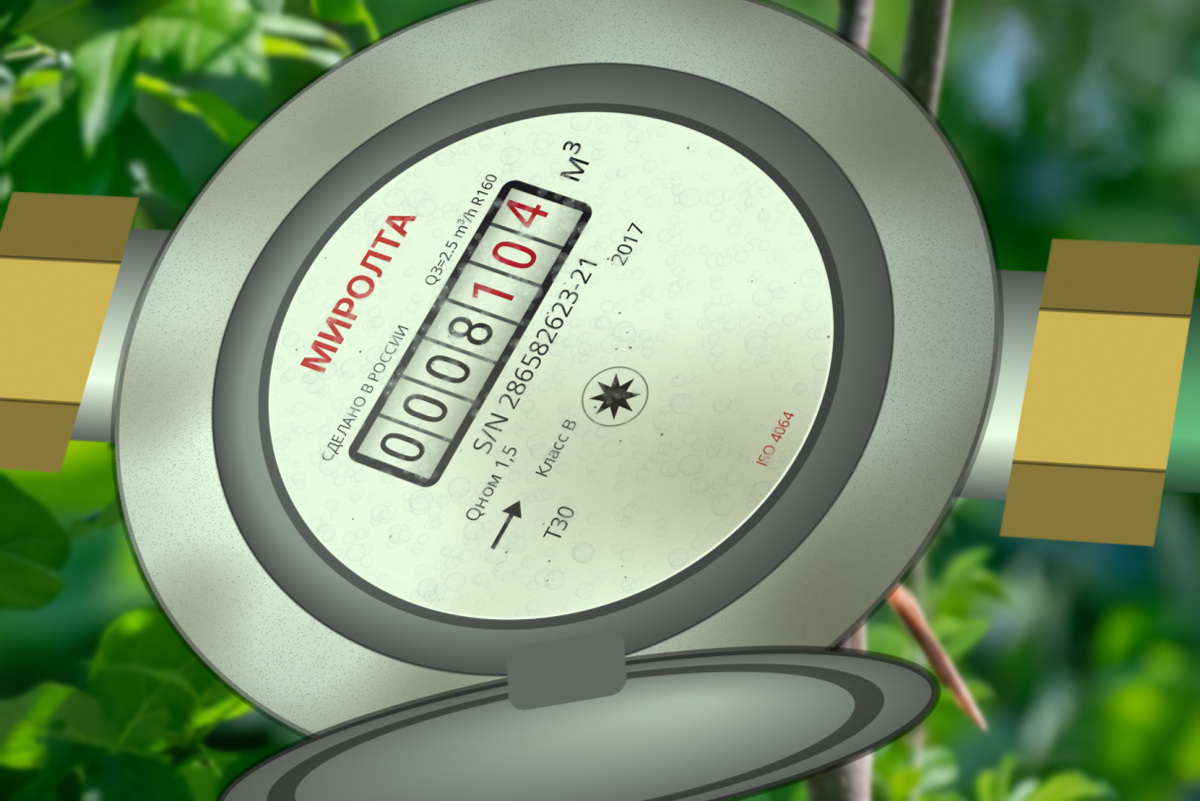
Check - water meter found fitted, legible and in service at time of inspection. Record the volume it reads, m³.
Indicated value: 8.104 m³
